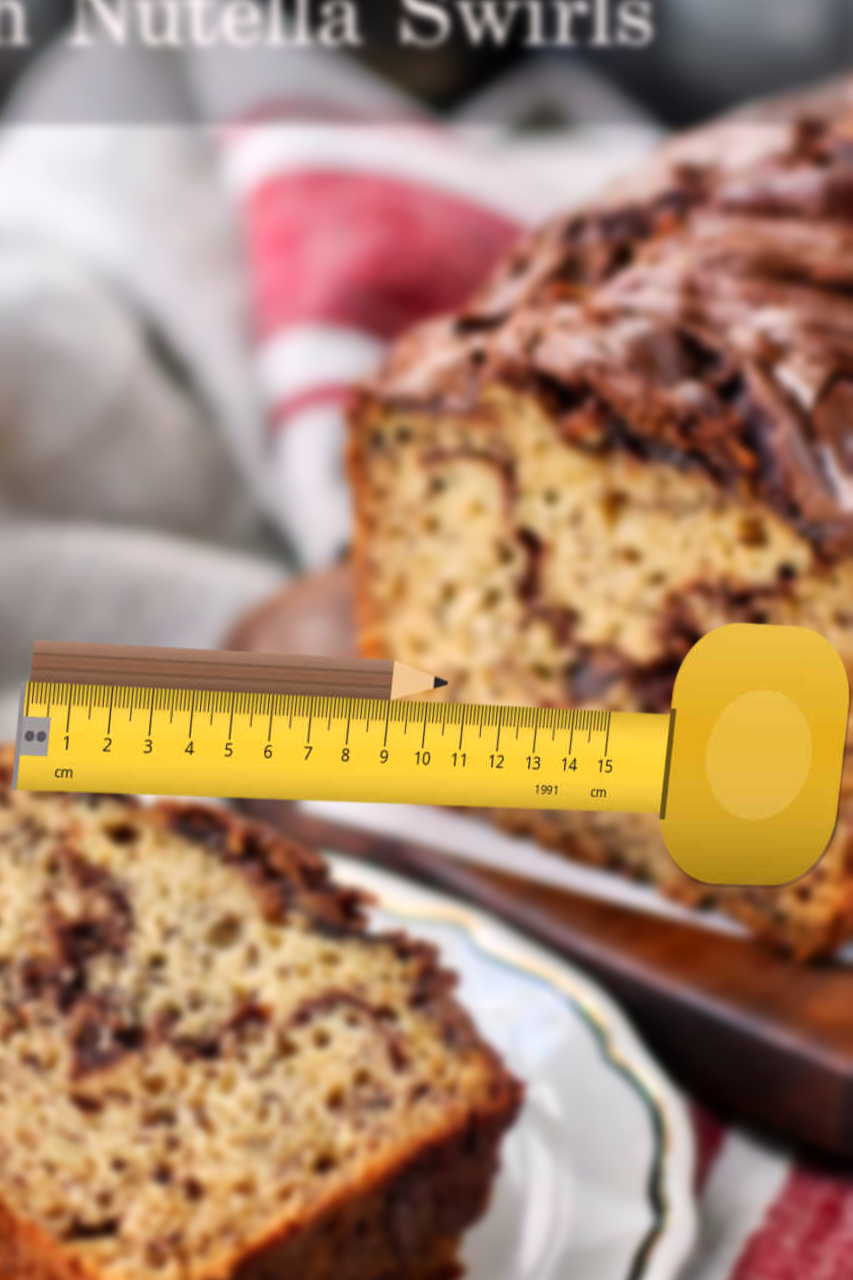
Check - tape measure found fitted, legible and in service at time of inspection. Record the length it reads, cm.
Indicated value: 10.5 cm
